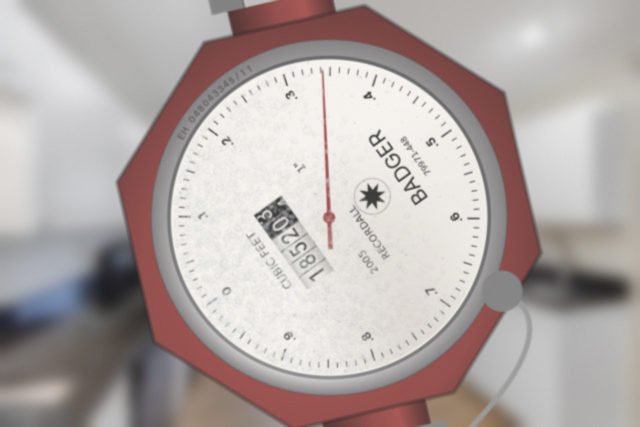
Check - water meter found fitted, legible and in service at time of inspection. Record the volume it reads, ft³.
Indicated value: 185203.34 ft³
